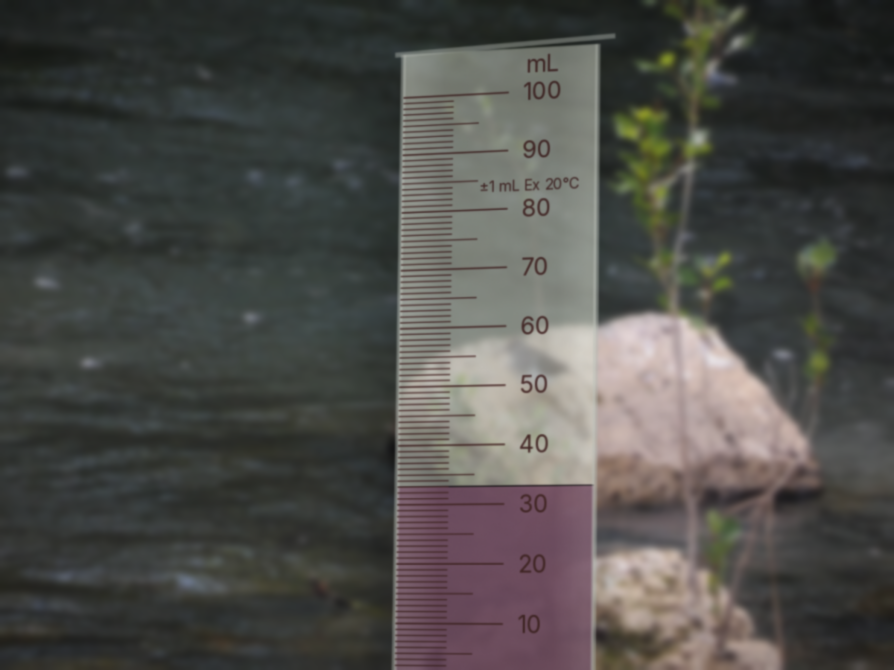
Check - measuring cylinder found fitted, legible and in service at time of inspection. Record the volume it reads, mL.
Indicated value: 33 mL
